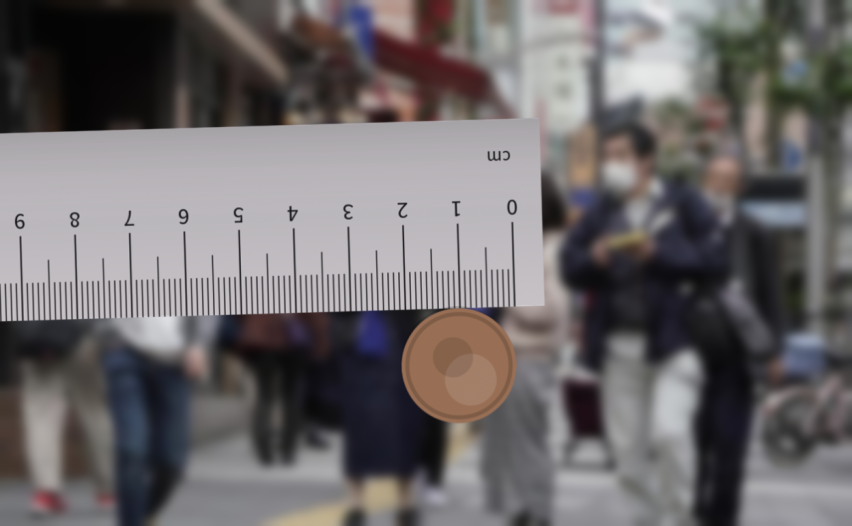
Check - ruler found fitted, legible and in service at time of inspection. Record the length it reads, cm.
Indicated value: 2.1 cm
